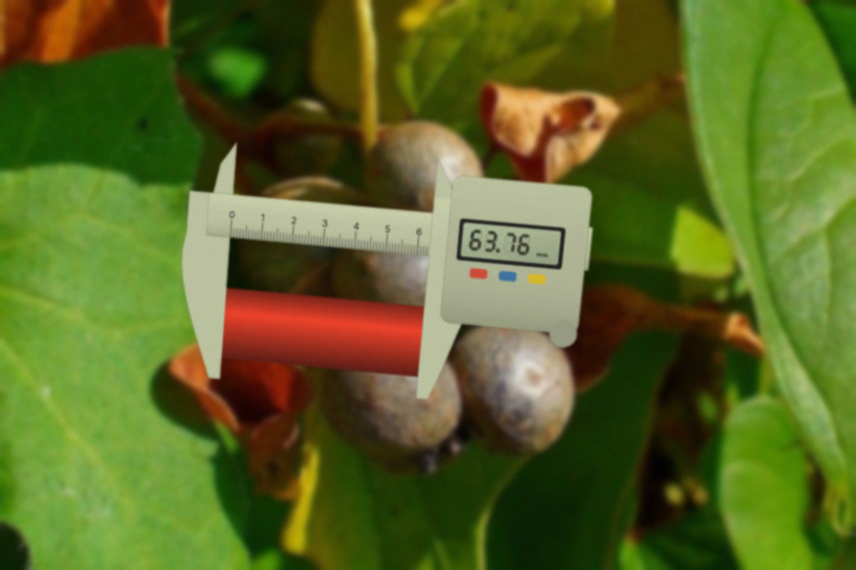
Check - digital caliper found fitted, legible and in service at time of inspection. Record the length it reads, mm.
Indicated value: 63.76 mm
